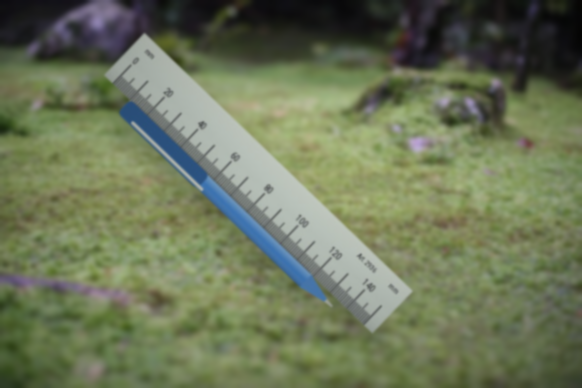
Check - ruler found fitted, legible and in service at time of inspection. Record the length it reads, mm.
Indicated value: 125 mm
